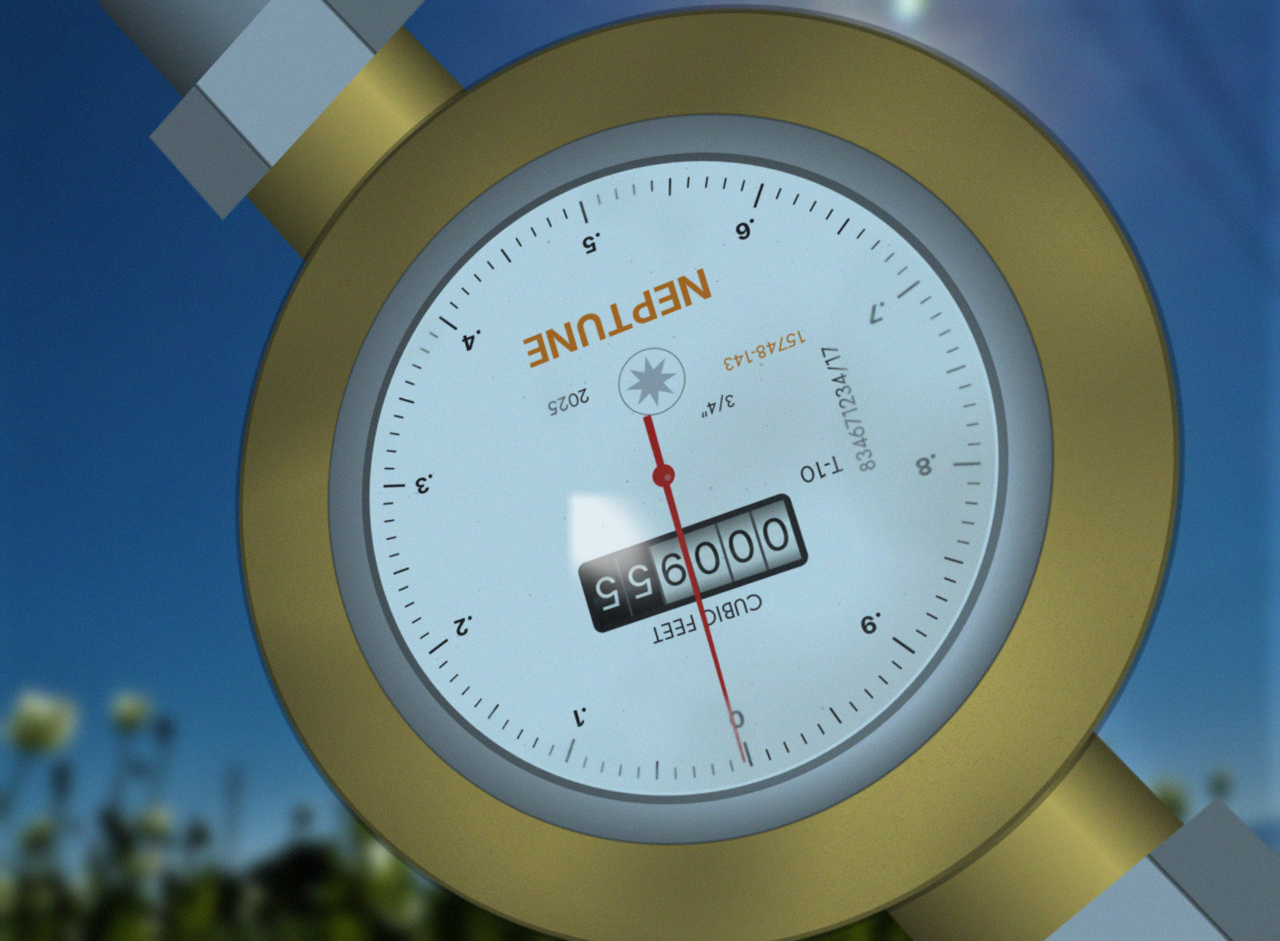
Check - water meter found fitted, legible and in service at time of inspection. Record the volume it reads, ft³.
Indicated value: 955.00 ft³
